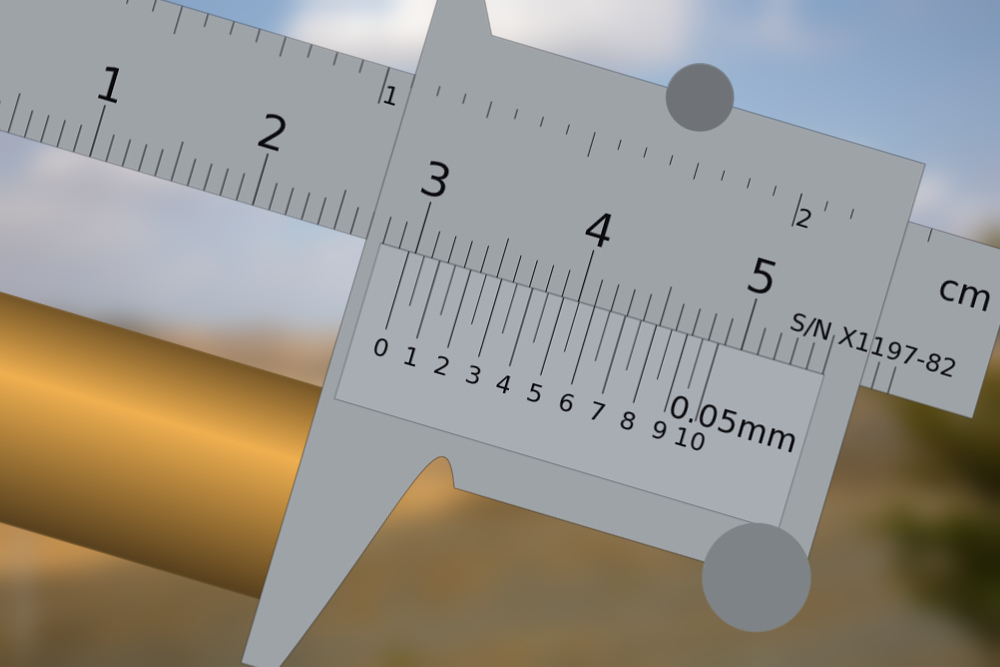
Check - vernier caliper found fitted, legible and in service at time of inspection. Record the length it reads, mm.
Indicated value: 29.6 mm
